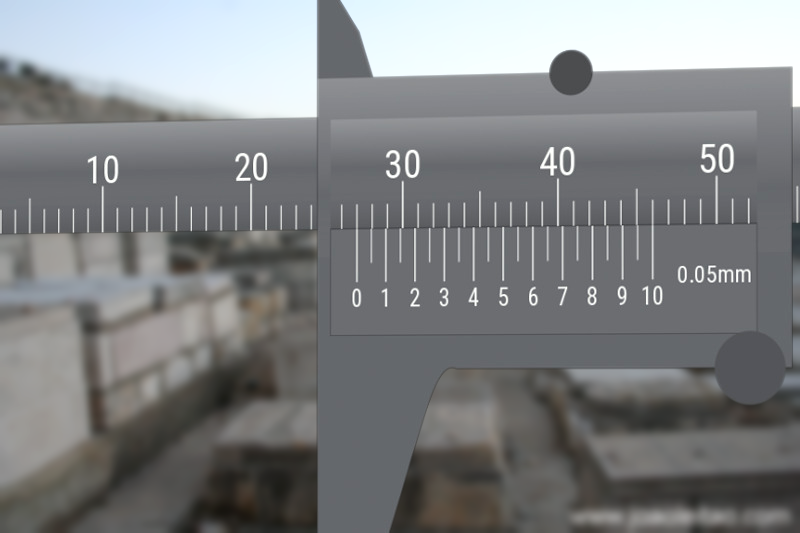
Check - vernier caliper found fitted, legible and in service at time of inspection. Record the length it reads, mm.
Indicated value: 27.0 mm
